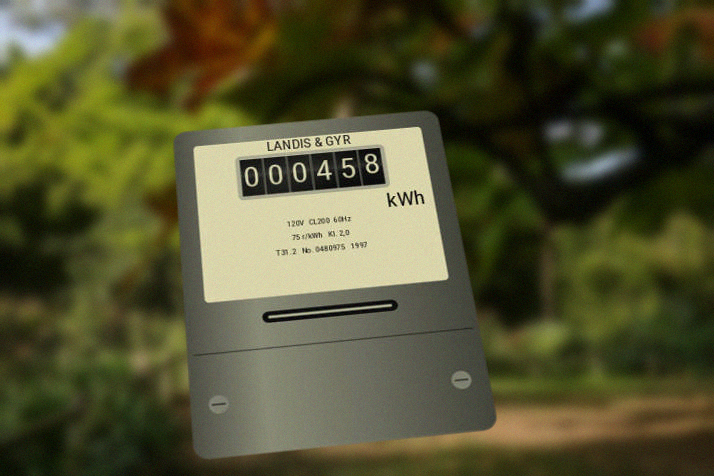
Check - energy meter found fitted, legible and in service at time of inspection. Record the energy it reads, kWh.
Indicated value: 458 kWh
